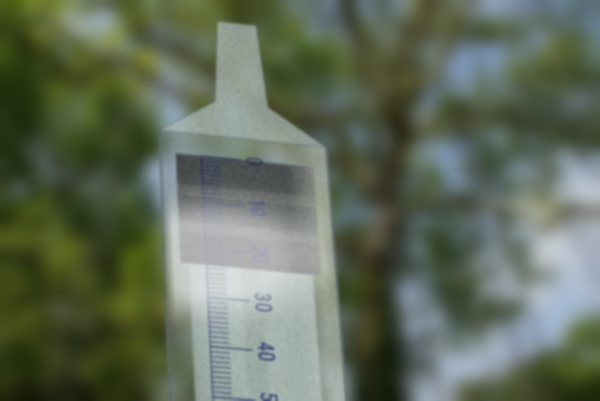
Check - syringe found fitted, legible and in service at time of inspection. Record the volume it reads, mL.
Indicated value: 0 mL
